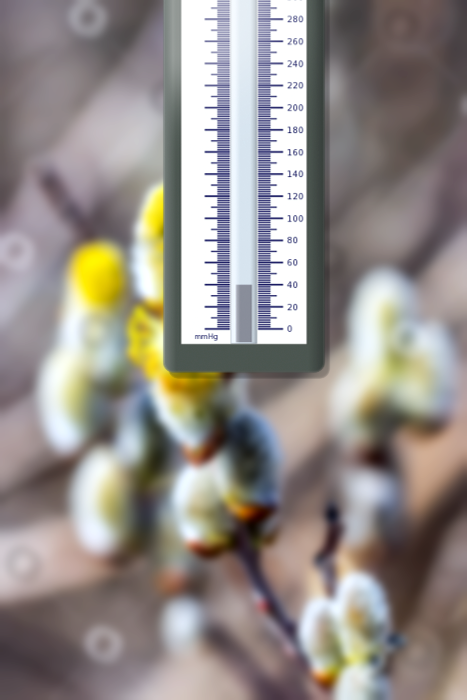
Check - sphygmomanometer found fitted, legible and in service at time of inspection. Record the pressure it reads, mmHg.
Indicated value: 40 mmHg
